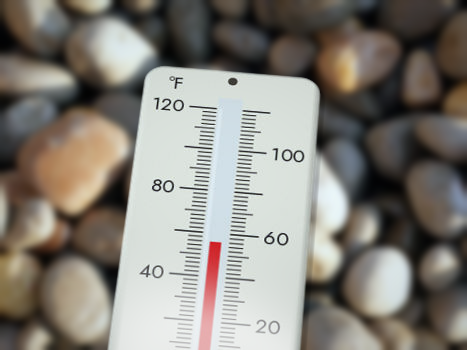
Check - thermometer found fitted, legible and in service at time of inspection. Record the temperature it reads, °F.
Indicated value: 56 °F
